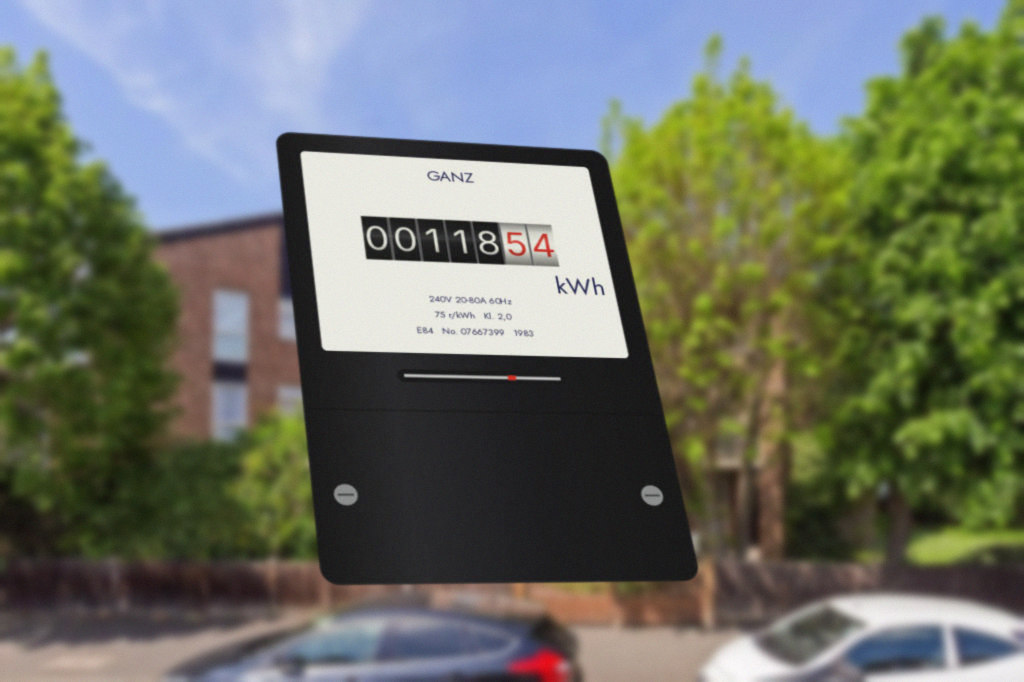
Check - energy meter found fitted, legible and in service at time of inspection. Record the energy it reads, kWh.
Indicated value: 118.54 kWh
